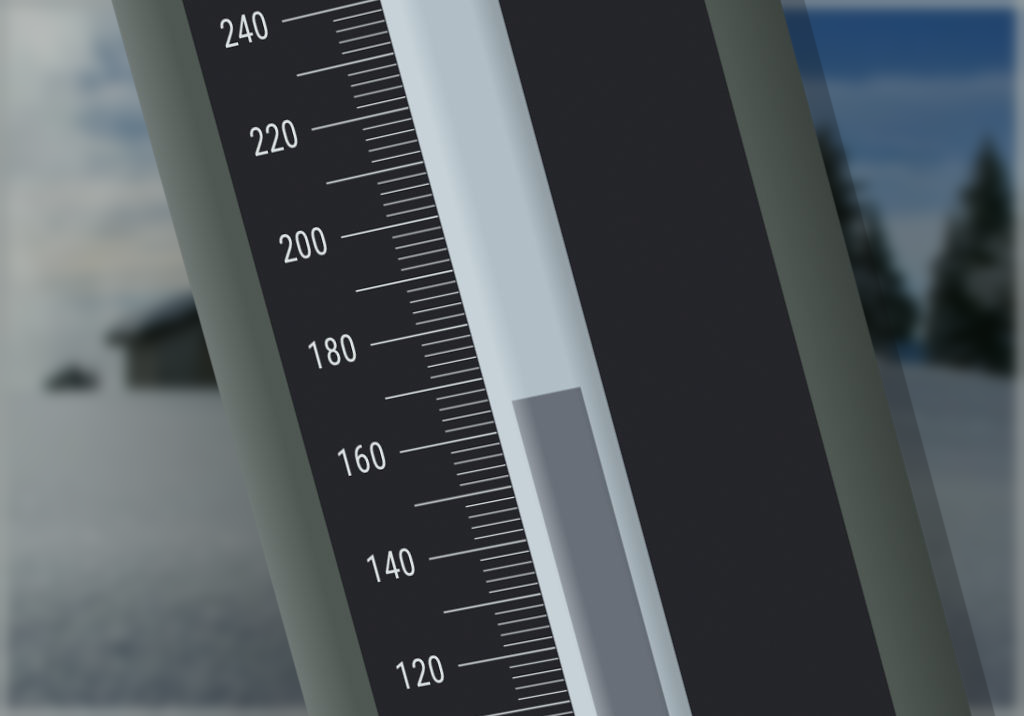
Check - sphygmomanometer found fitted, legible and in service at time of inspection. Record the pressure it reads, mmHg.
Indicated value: 165 mmHg
